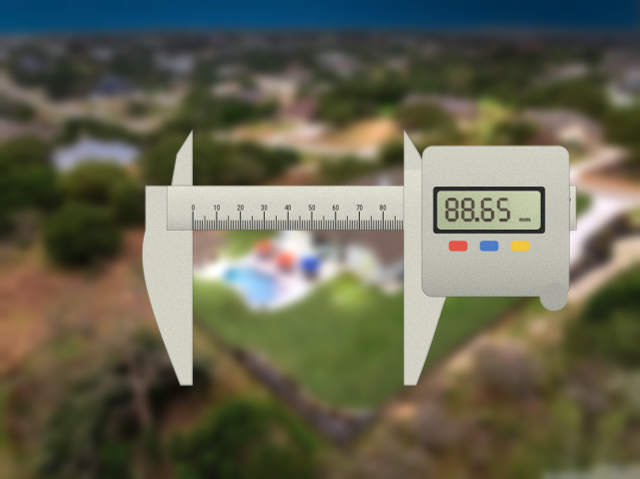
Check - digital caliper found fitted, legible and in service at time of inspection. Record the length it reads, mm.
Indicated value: 88.65 mm
